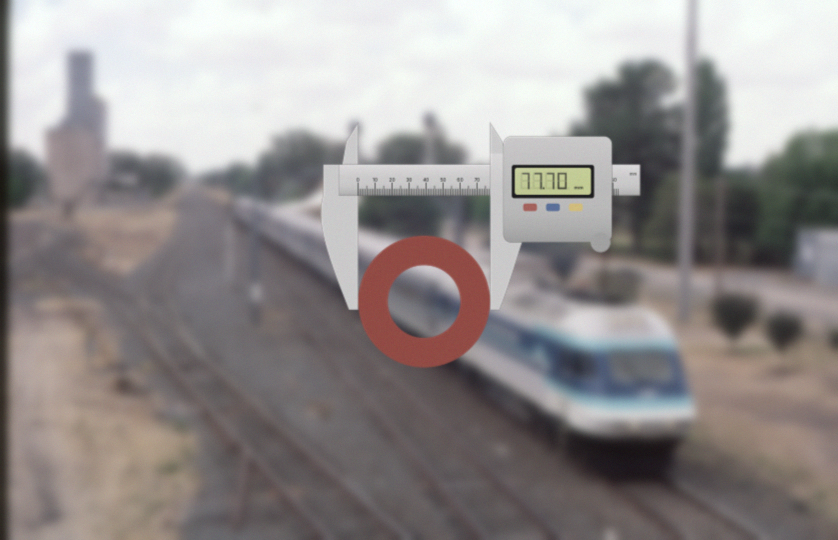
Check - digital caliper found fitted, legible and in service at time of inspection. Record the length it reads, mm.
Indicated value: 77.70 mm
